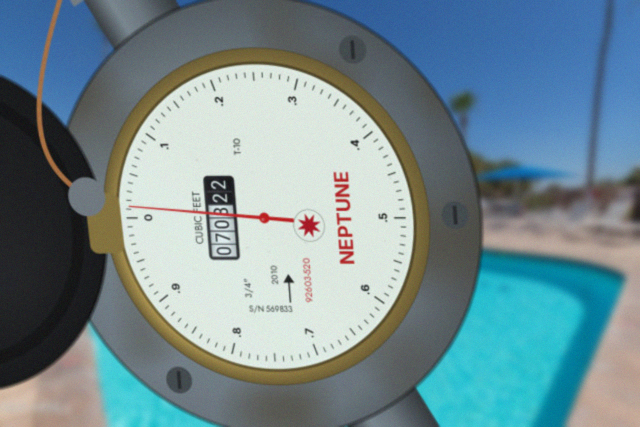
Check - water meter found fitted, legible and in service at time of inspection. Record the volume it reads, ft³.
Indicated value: 70822.01 ft³
